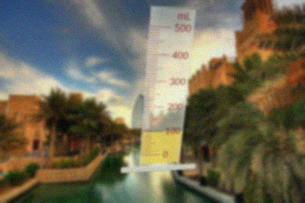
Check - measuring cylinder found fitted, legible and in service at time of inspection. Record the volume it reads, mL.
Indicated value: 100 mL
